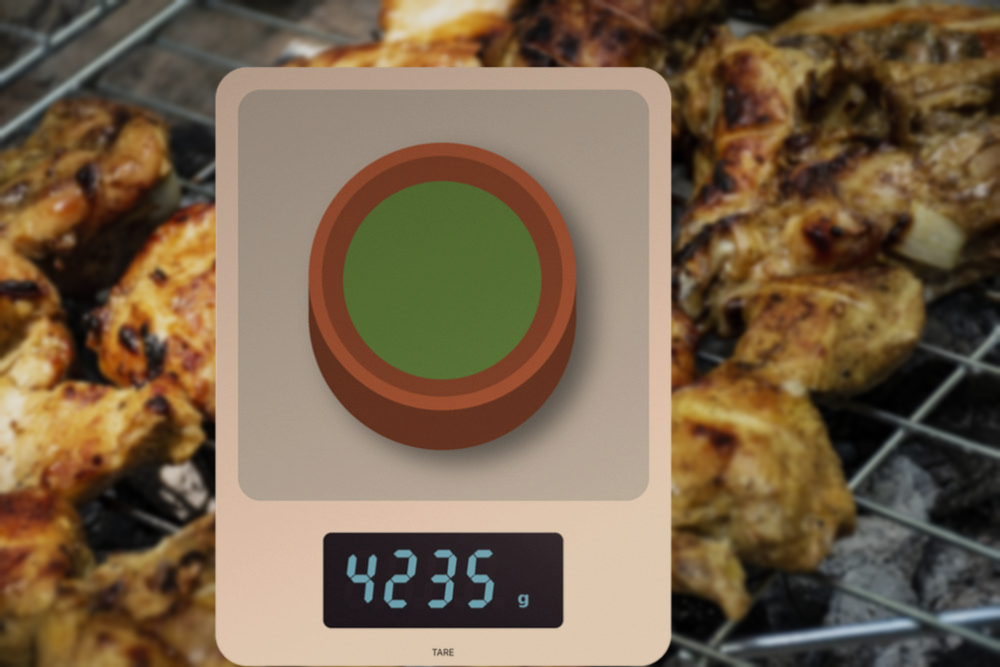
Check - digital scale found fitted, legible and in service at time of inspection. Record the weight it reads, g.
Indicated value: 4235 g
